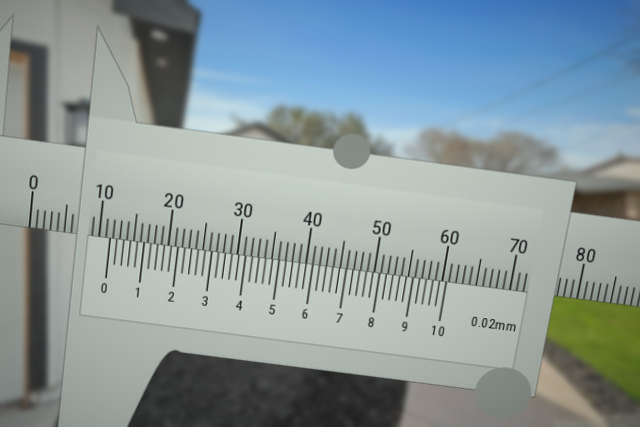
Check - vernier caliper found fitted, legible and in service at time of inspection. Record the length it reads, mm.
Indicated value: 11.6 mm
